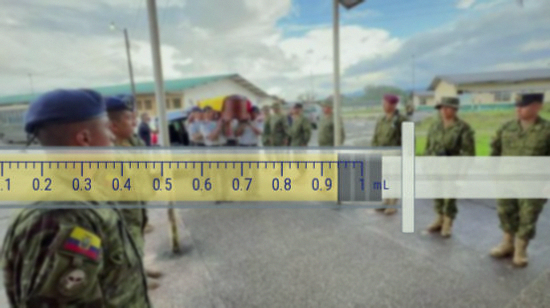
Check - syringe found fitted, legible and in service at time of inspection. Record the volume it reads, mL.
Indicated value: 0.94 mL
